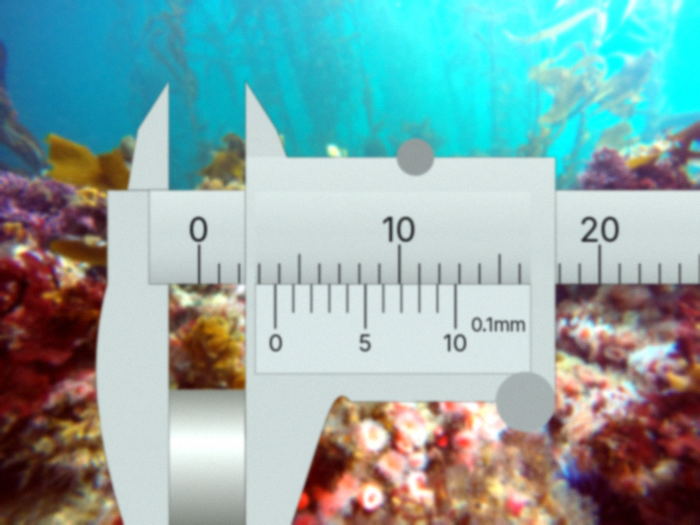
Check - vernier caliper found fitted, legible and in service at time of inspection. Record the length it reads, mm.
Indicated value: 3.8 mm
